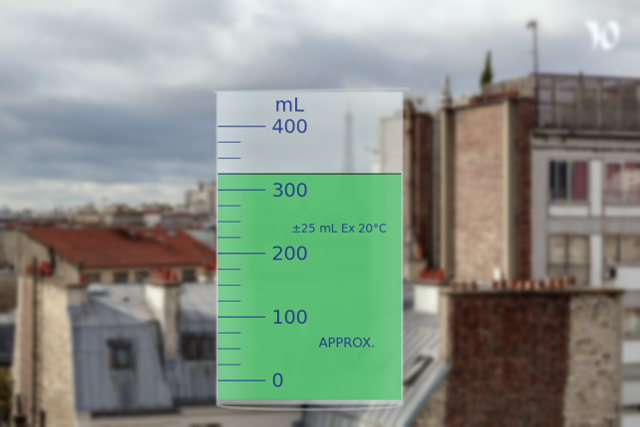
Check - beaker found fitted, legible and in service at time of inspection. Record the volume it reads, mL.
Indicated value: 325 mL
